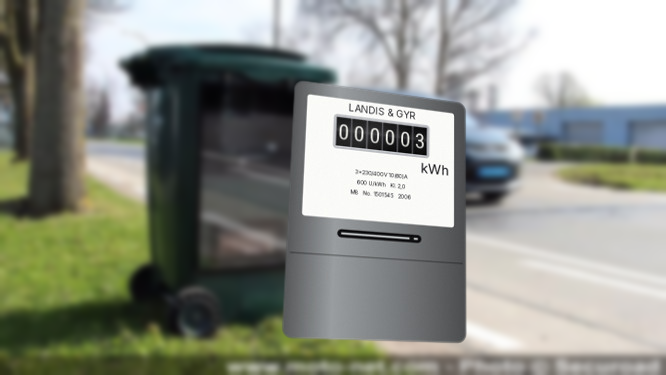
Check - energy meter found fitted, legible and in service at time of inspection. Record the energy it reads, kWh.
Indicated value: 3 kWh
